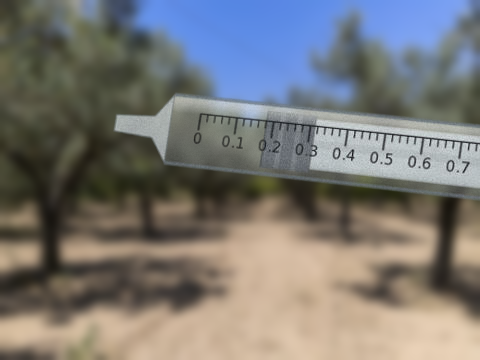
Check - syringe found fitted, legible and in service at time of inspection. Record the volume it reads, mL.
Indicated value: 0.18 mL
